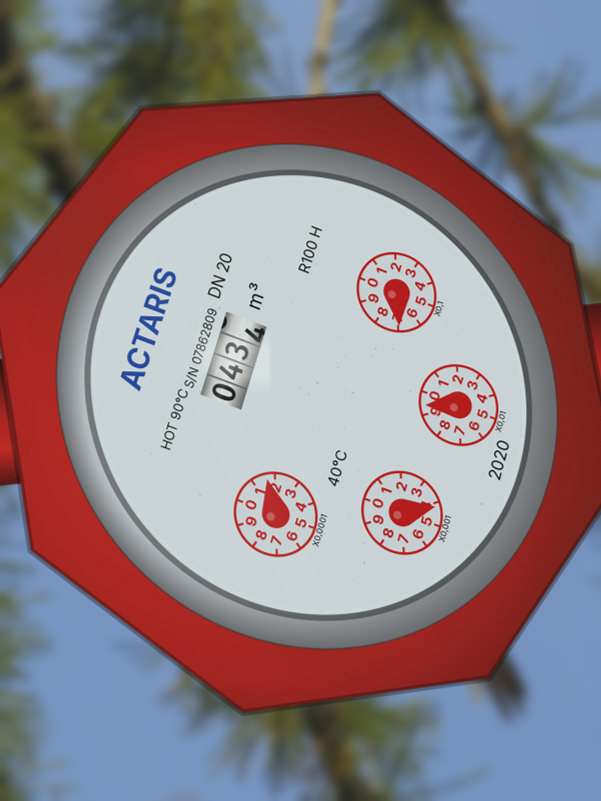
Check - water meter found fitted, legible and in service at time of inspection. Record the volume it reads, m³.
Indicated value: 433.6941 m³
